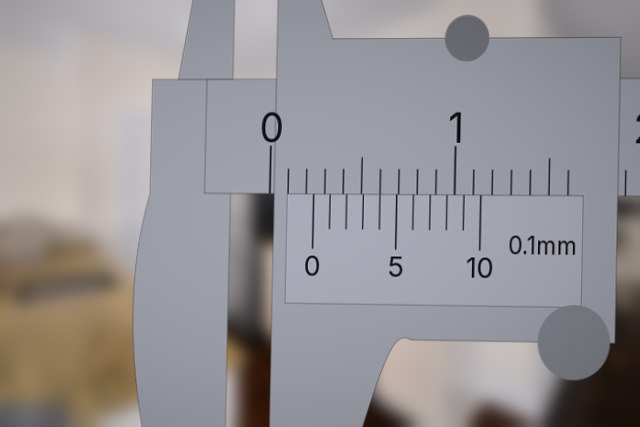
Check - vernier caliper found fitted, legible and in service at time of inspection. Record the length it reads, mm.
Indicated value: 2.4 mm
